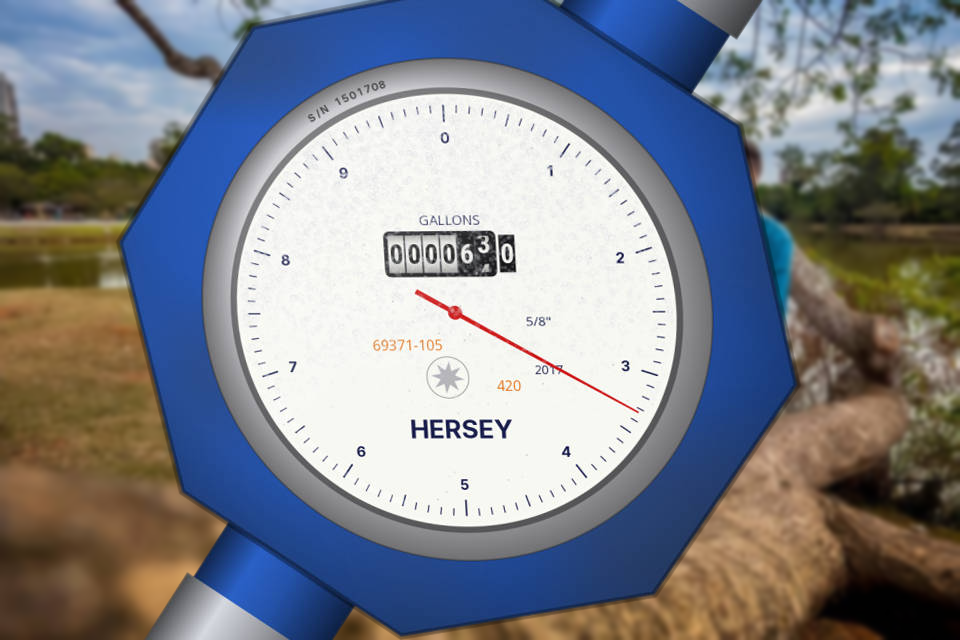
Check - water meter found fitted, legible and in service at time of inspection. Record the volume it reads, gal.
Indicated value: 633.3 gal
